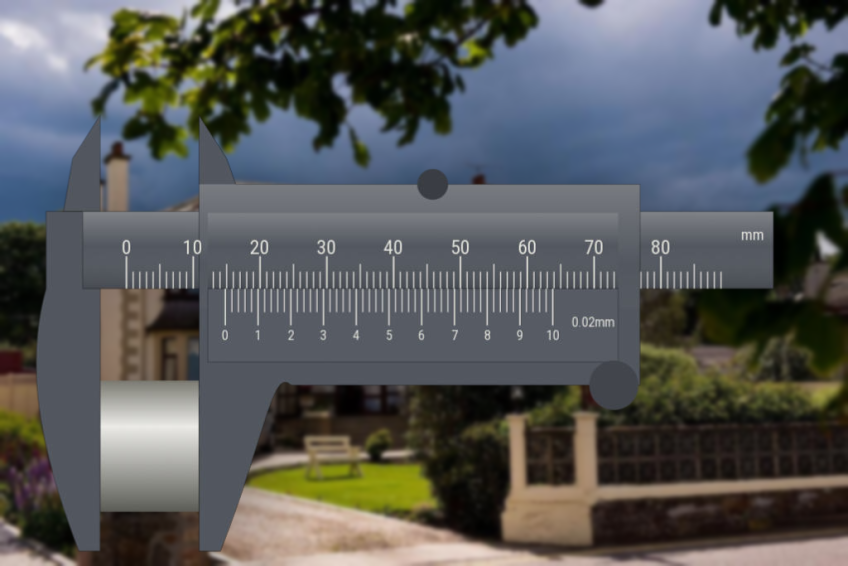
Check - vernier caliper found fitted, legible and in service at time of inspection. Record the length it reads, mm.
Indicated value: 14.8 mm
